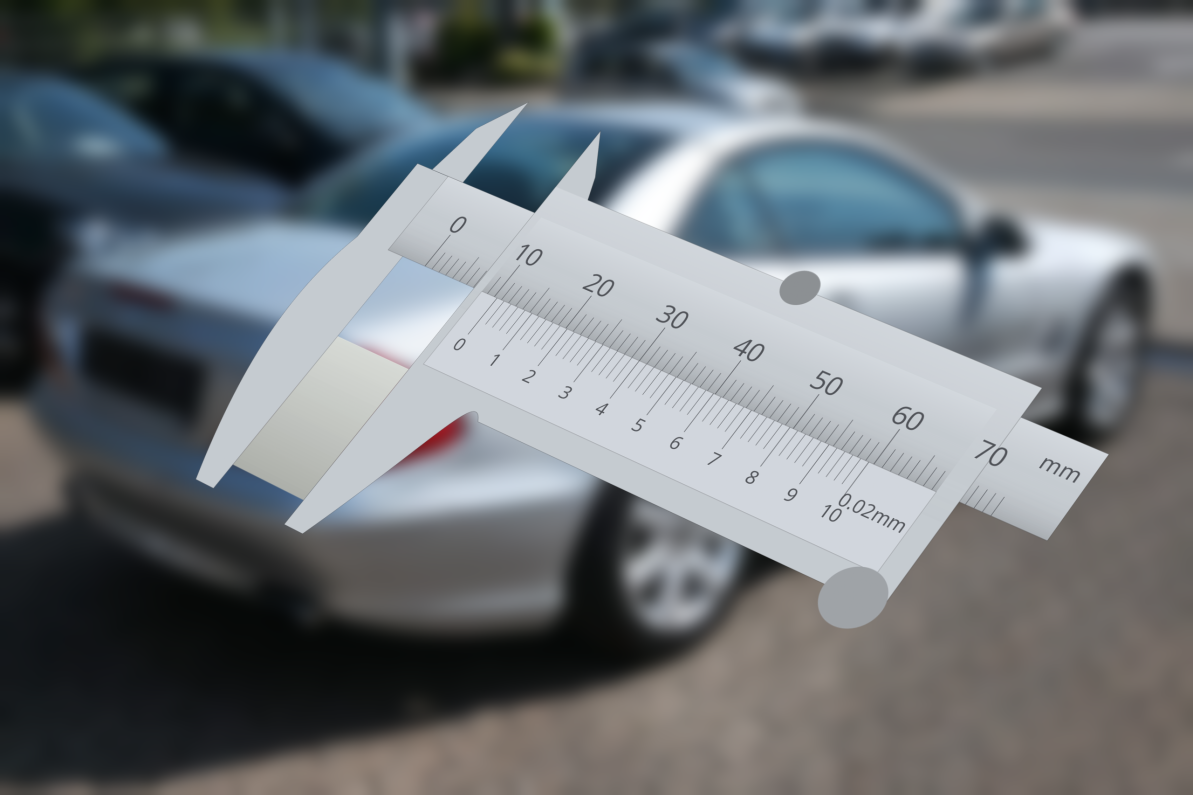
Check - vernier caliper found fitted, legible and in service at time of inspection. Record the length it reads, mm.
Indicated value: 10.4 mm
